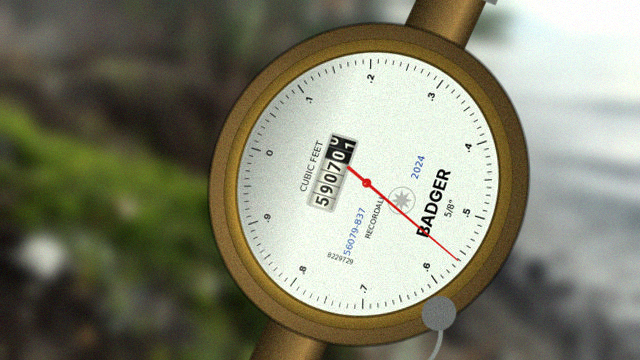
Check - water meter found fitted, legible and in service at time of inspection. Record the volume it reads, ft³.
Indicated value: 590700.56 ft³
